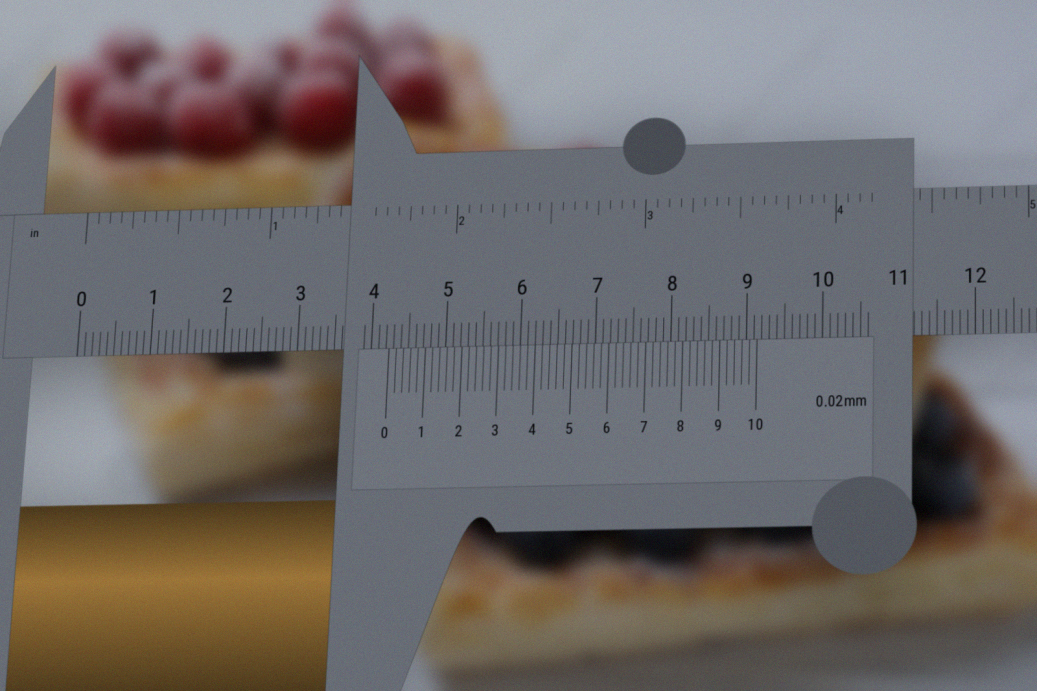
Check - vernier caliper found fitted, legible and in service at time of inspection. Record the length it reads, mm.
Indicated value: 42.4 mm
